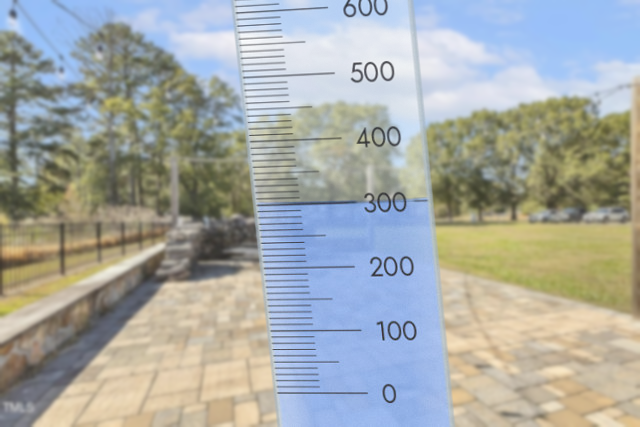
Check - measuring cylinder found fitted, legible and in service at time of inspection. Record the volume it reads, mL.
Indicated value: 300 mL
